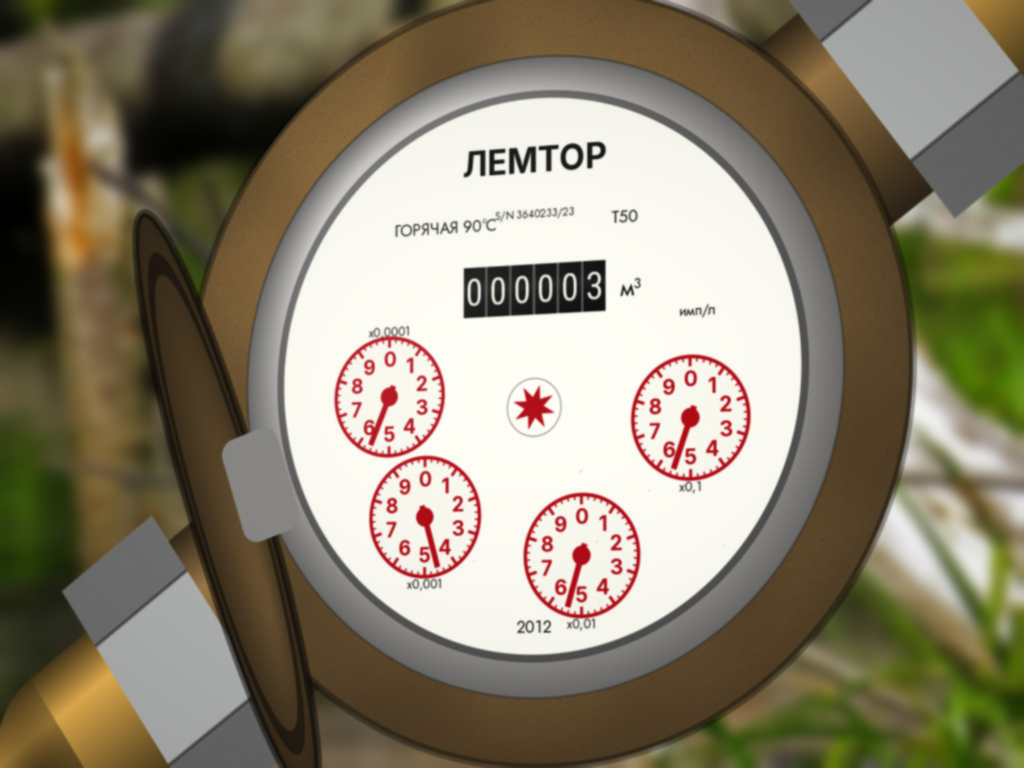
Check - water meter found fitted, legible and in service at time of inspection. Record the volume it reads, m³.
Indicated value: 3.5545 m³
